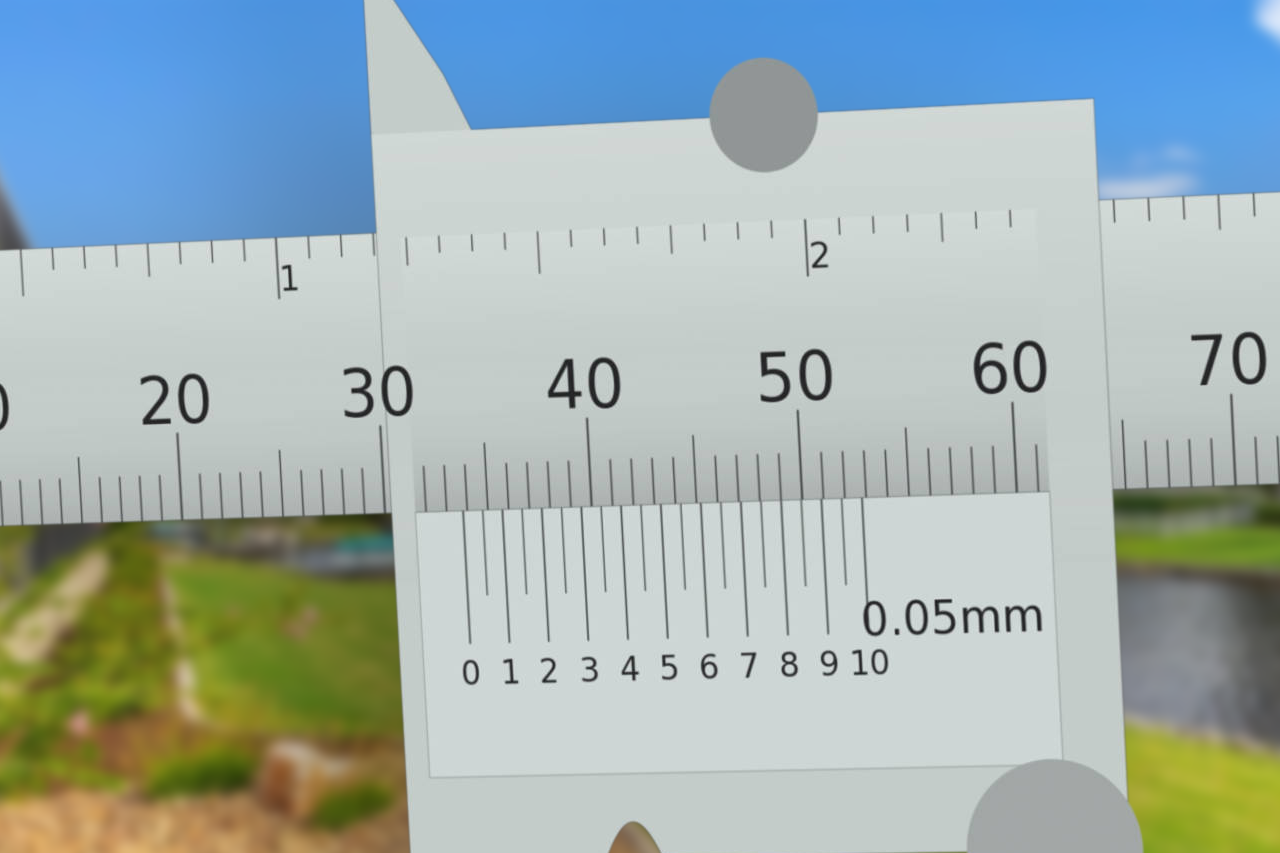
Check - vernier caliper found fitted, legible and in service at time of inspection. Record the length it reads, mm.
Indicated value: 33.8 mm
